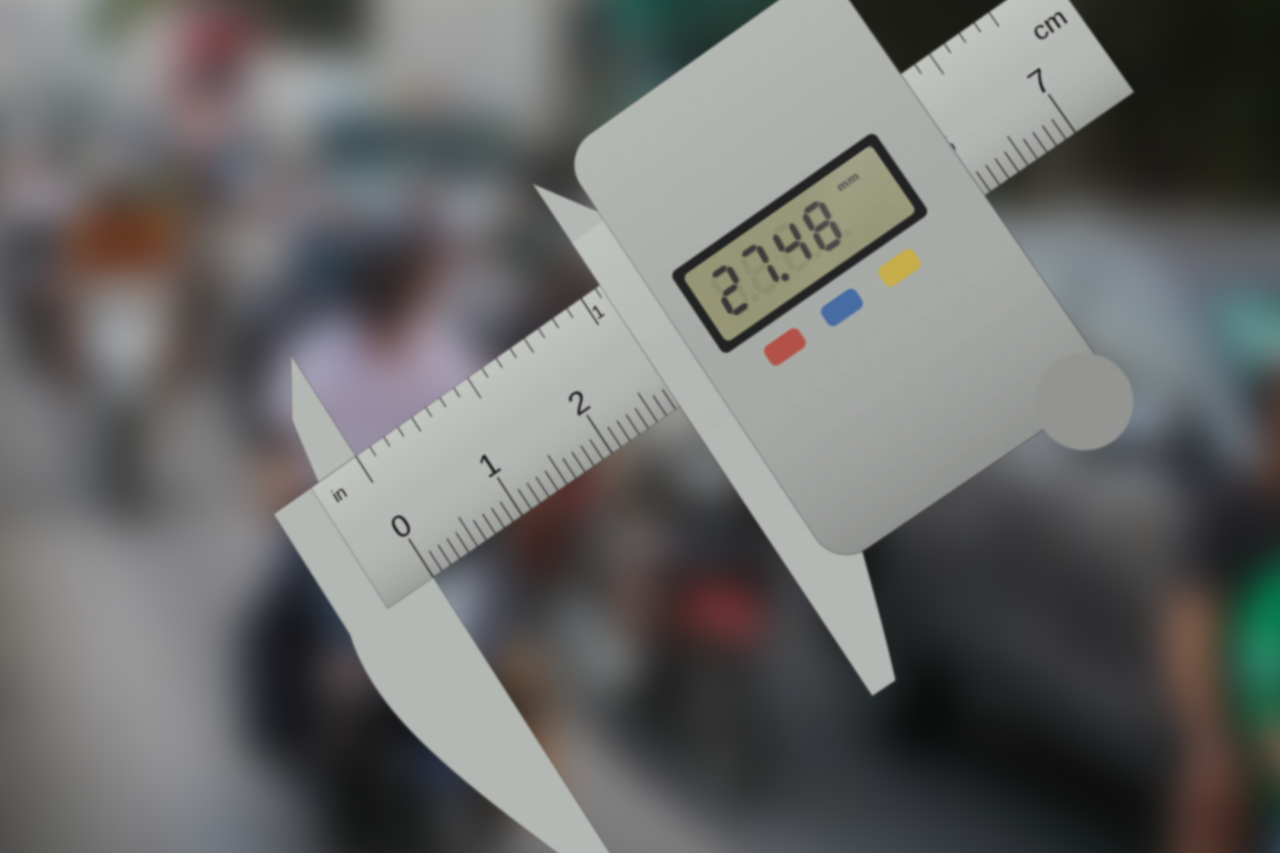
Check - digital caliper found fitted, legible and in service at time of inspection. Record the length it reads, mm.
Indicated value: 27.48 mm
